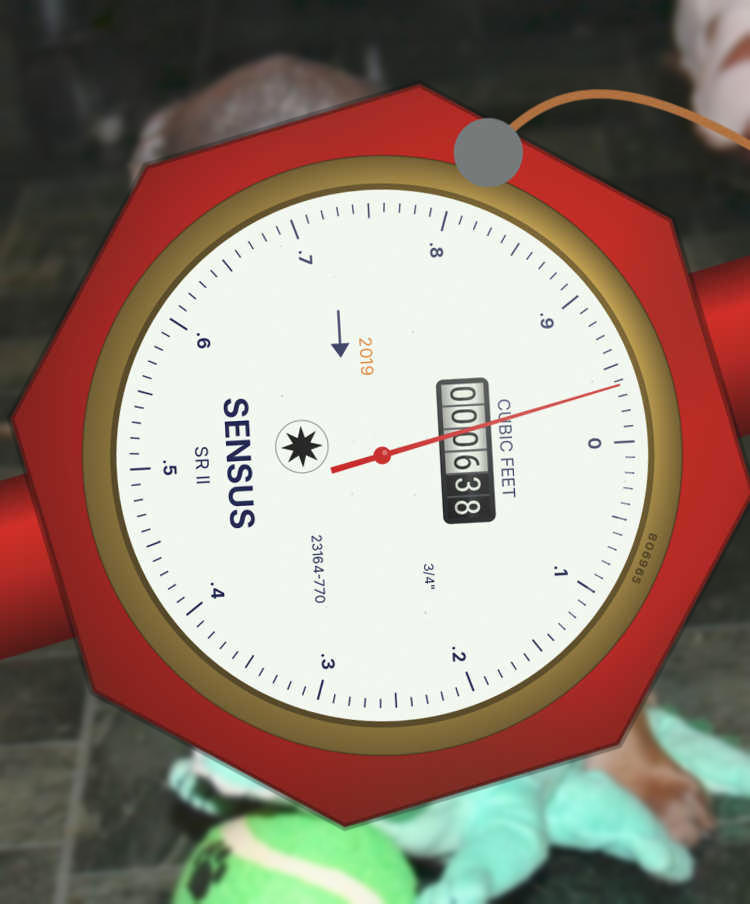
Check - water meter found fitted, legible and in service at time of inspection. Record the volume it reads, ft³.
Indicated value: 637.96 ft³
